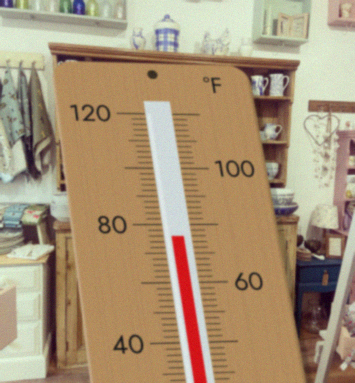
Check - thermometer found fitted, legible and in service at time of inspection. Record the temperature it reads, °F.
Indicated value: 76 °F
